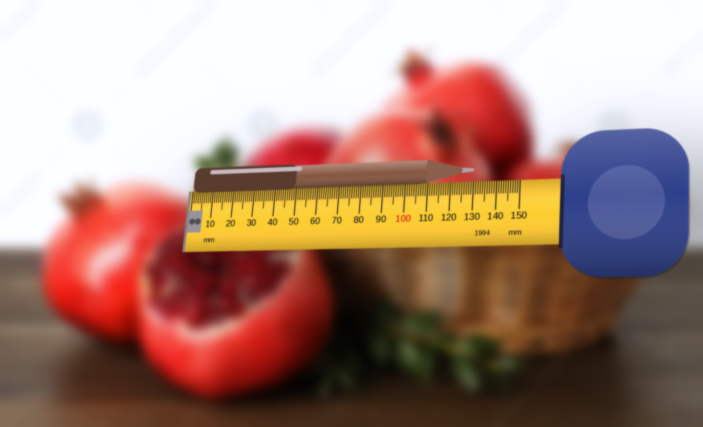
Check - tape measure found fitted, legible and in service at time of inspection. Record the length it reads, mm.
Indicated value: 130 mm
